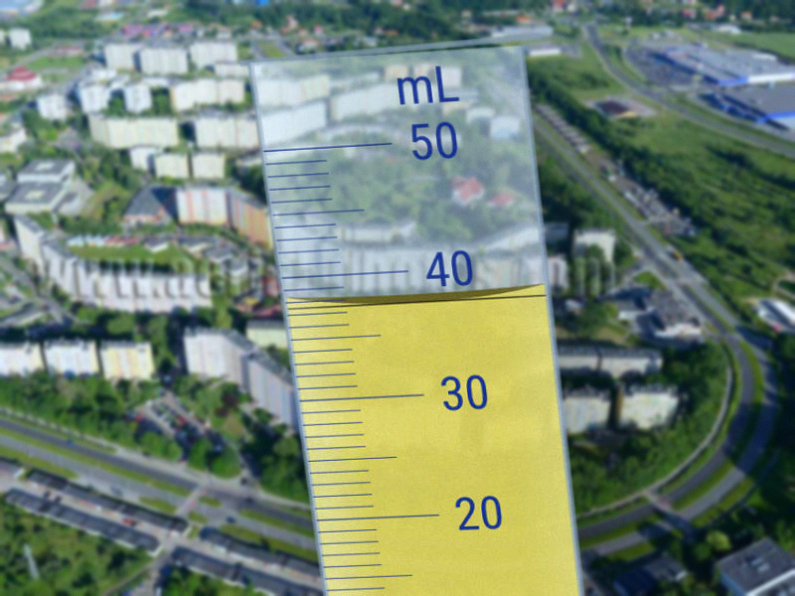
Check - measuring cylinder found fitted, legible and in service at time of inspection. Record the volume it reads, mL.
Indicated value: 37.5 mL
